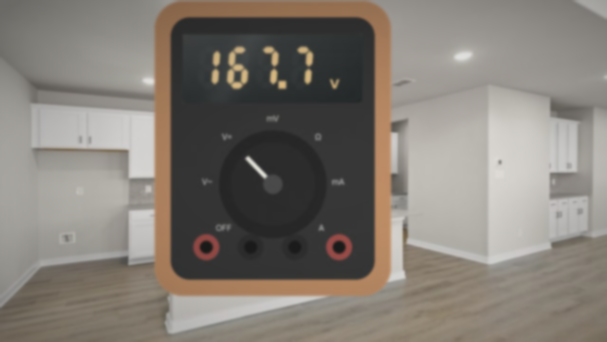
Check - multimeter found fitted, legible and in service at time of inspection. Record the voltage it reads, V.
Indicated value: 167.7 V
